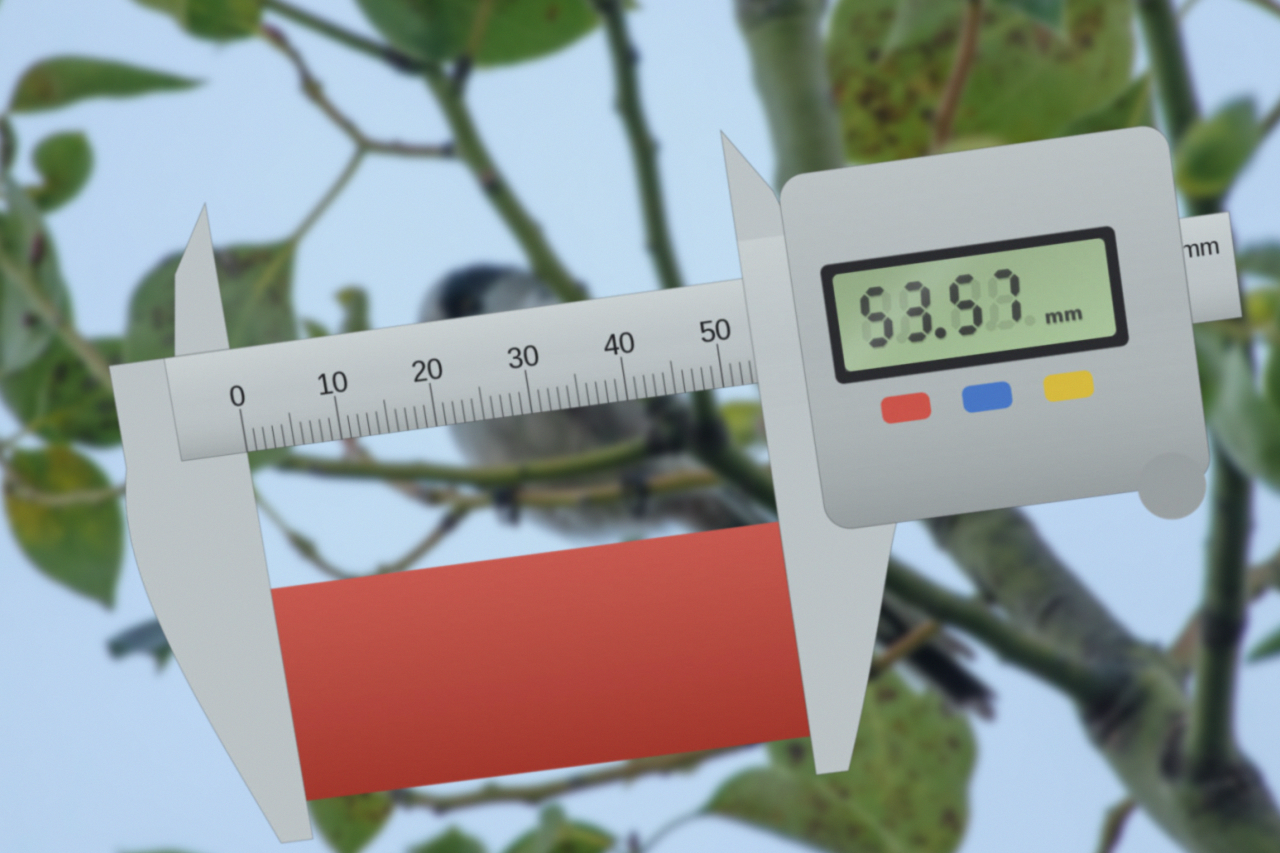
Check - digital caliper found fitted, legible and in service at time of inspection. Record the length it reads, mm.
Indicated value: 53.57 mm
